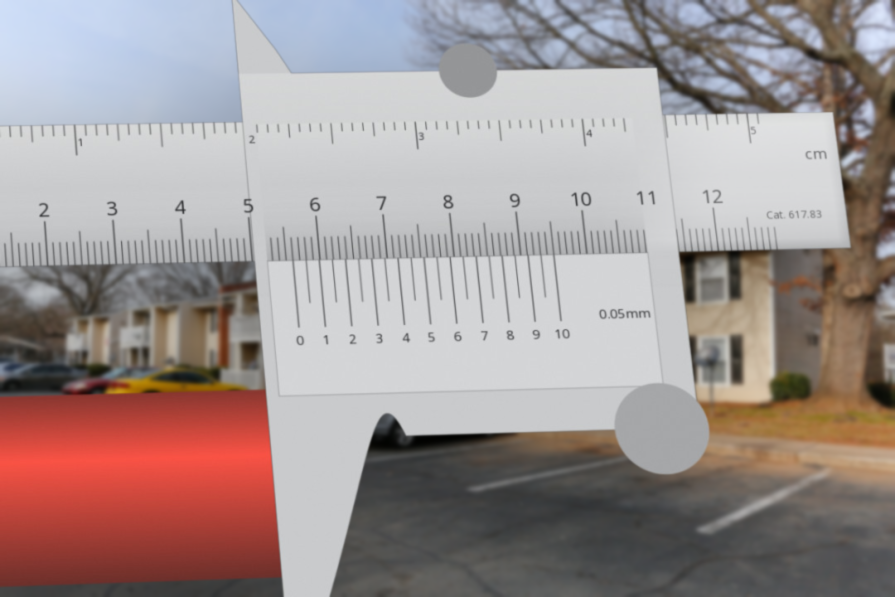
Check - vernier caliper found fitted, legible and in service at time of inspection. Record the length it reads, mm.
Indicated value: 56.0 mm
